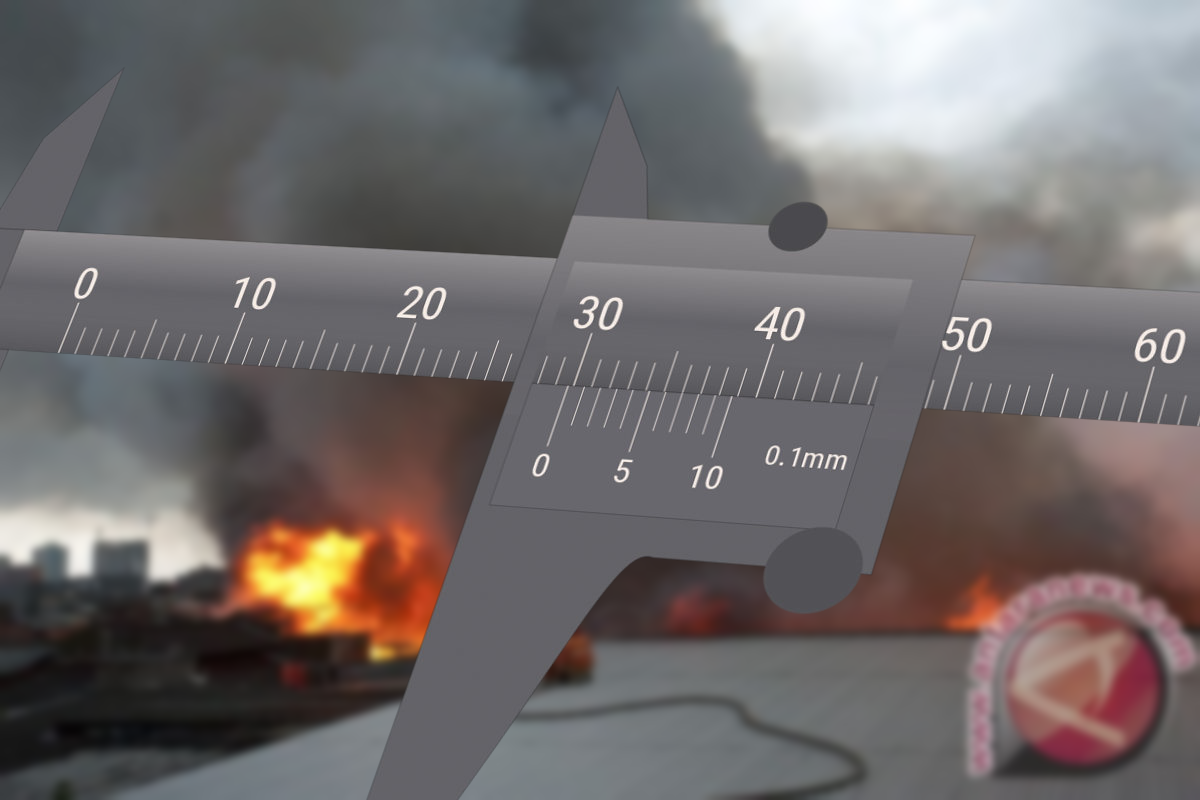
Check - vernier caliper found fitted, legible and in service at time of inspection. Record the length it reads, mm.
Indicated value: 29.7 mm
